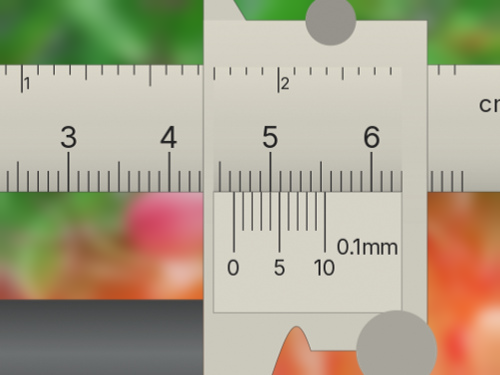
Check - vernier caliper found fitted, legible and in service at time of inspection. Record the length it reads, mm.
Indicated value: 46.4 mm
